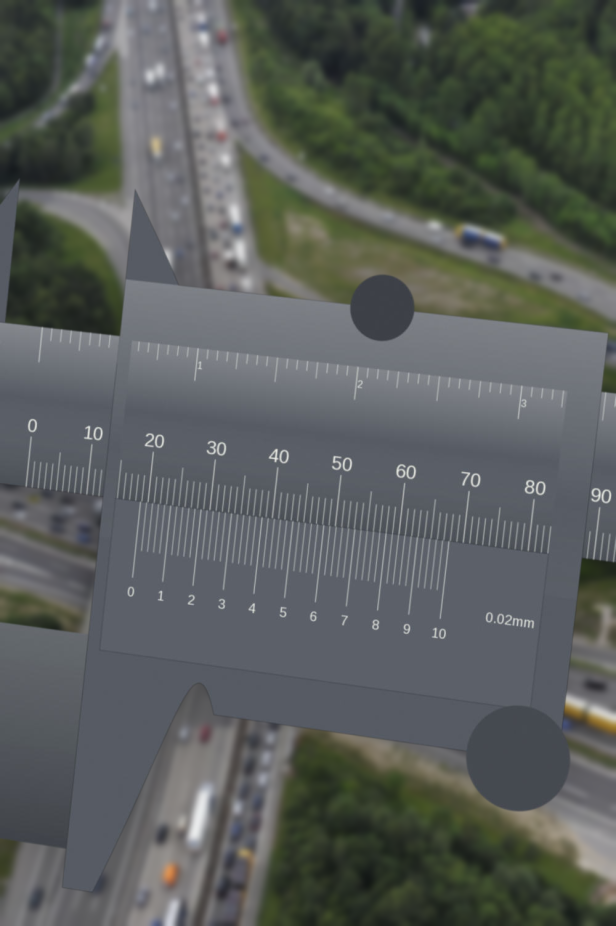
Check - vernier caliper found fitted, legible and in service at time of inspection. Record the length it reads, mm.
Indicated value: 18.8 mm
